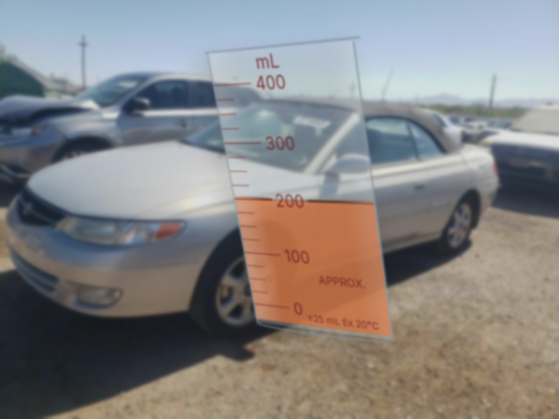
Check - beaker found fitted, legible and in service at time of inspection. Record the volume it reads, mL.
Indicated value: 200 mL
